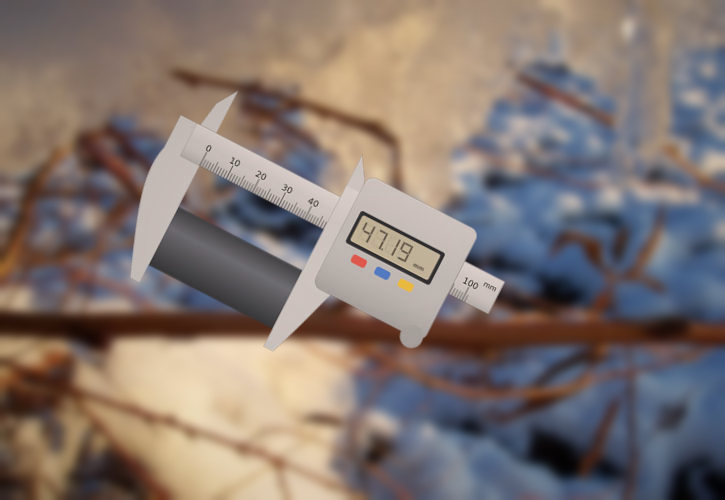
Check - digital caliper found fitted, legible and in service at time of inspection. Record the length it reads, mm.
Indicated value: 47.19 mm
